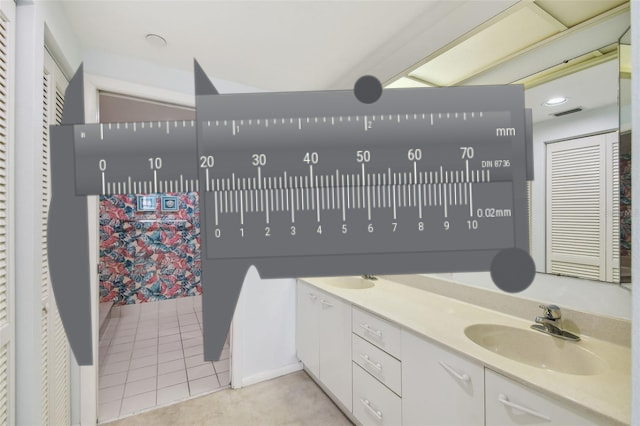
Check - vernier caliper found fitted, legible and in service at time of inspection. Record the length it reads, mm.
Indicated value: 21.5 mm
